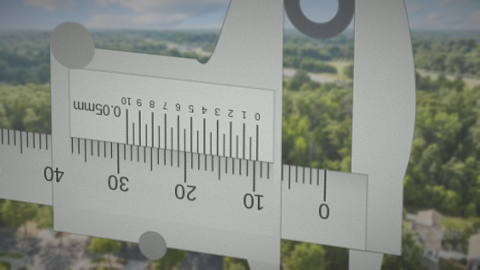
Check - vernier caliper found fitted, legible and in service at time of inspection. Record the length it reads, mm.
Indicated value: 9.6 mm
